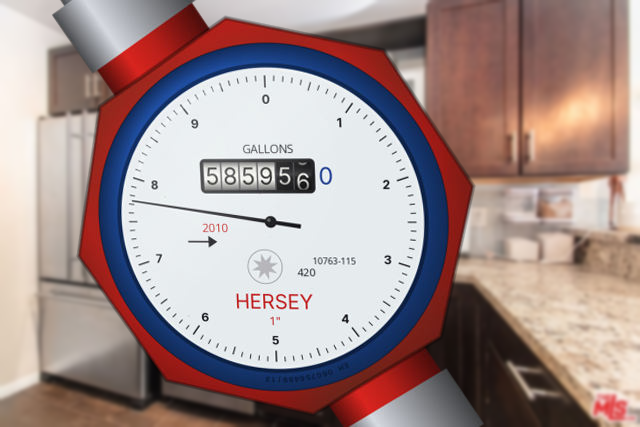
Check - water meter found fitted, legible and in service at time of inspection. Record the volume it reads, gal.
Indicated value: 5859557.7 gal
